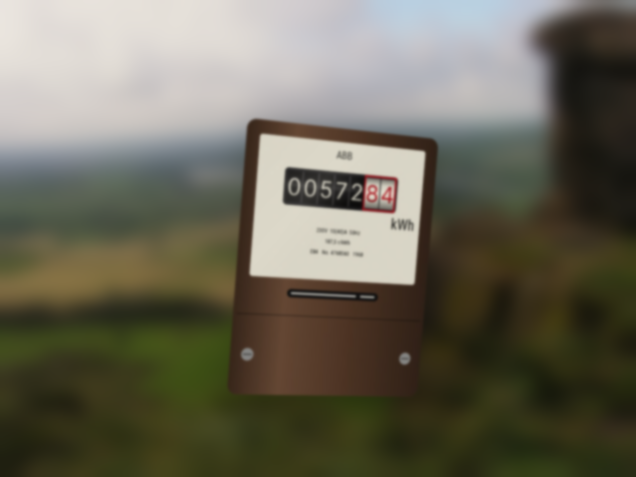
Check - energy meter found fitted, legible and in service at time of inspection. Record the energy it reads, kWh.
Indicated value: 572.84 kWh
